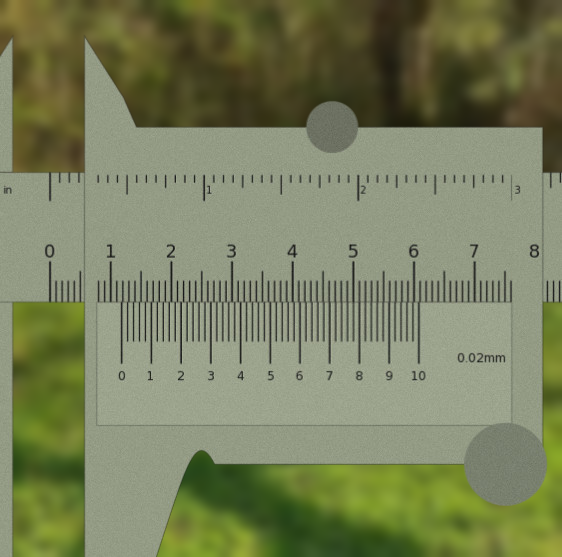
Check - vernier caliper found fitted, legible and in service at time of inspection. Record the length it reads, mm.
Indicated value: 11.8 mm
